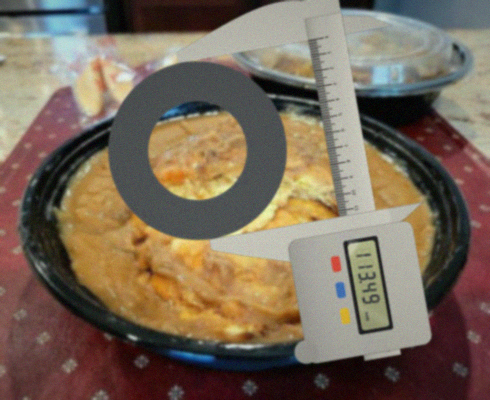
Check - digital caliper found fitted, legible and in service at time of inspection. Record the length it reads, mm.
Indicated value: 113.49 mm
